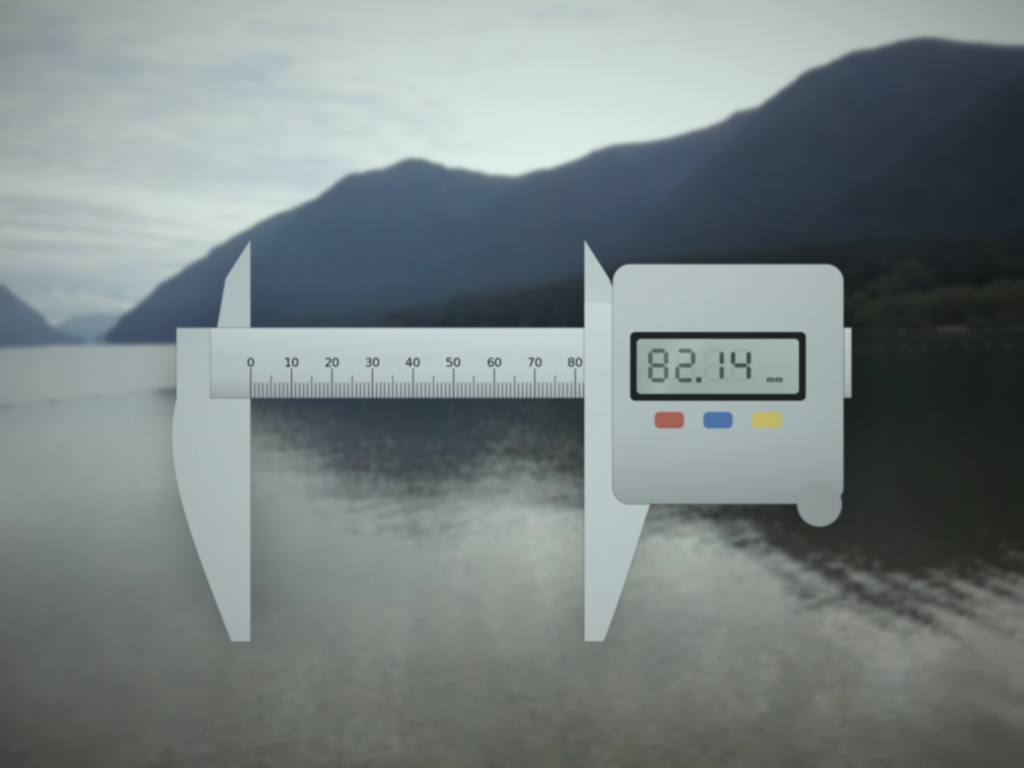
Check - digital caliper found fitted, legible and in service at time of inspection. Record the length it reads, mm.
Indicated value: 82.14 mm
